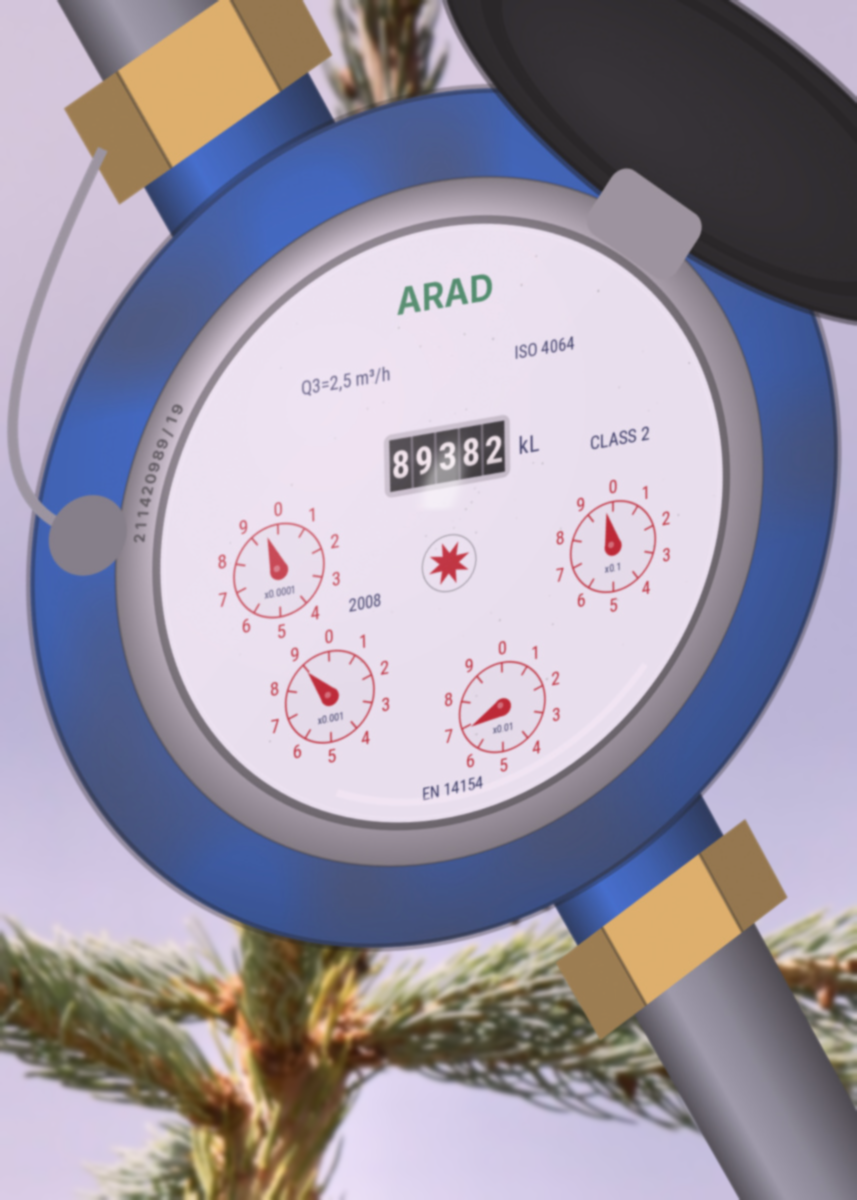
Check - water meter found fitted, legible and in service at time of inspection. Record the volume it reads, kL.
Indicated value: 89381.9689 kL
